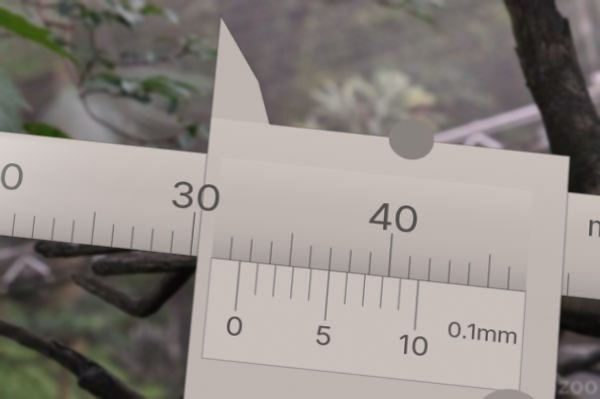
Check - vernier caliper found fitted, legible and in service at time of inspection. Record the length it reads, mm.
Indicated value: 32.5 mm
